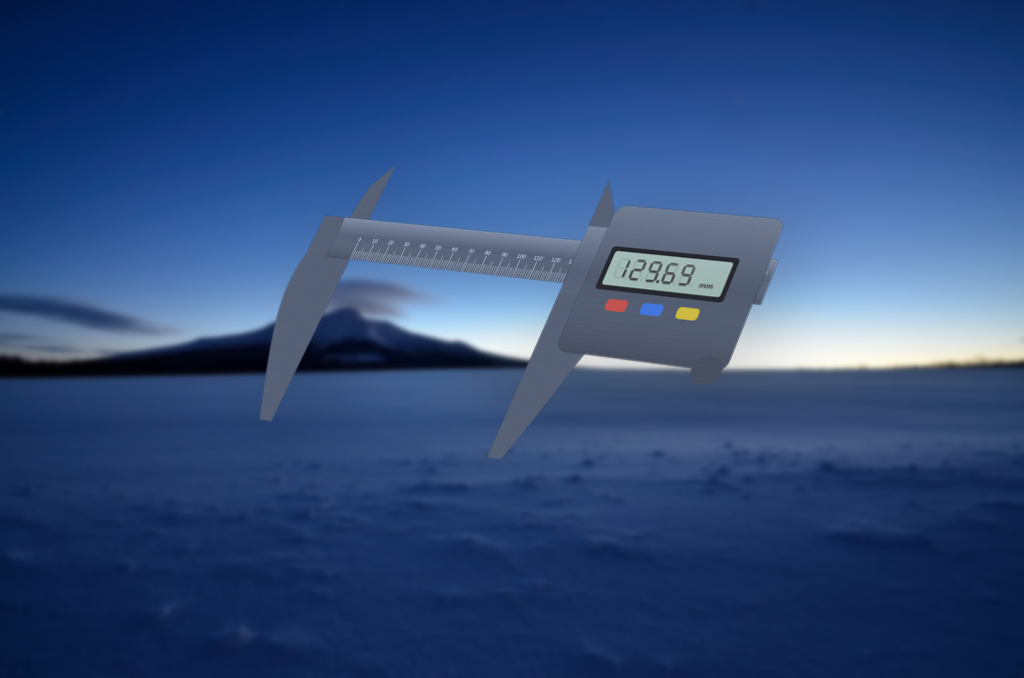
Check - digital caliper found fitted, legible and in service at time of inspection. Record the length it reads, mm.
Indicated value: 129.69 mm
